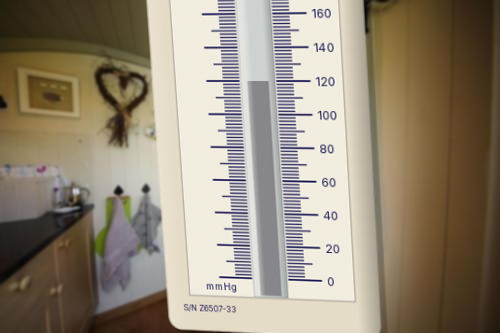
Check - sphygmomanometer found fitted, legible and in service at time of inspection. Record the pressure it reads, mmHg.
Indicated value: 120 mmHg
